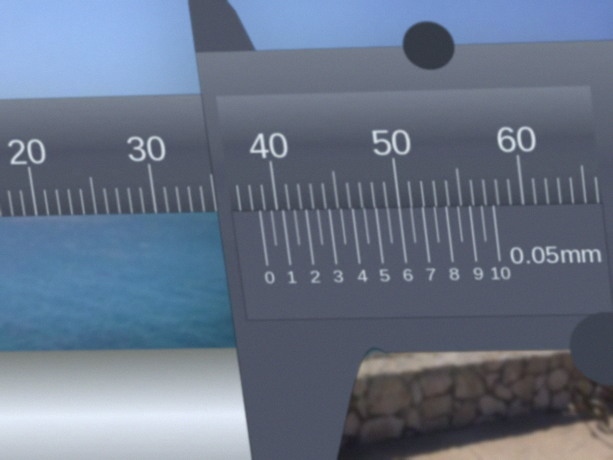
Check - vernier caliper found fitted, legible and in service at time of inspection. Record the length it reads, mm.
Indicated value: 38.6 mm
